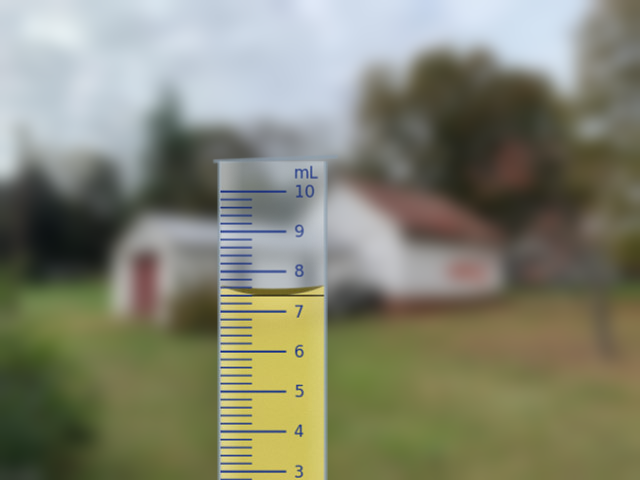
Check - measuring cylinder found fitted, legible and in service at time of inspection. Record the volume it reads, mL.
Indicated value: 7.4 mL
